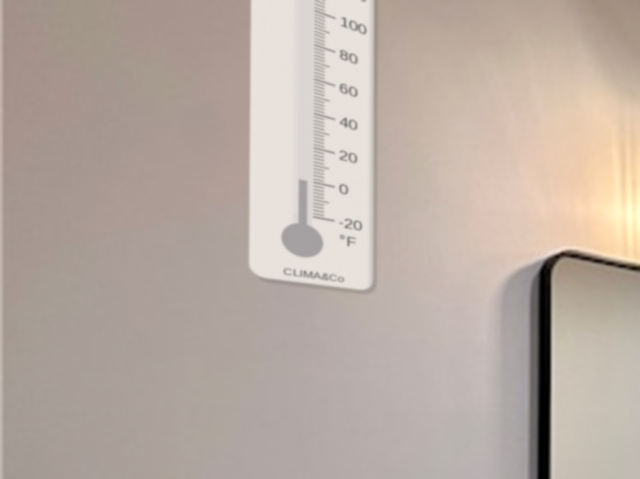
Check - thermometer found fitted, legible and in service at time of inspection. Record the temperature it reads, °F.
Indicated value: 0 °F
